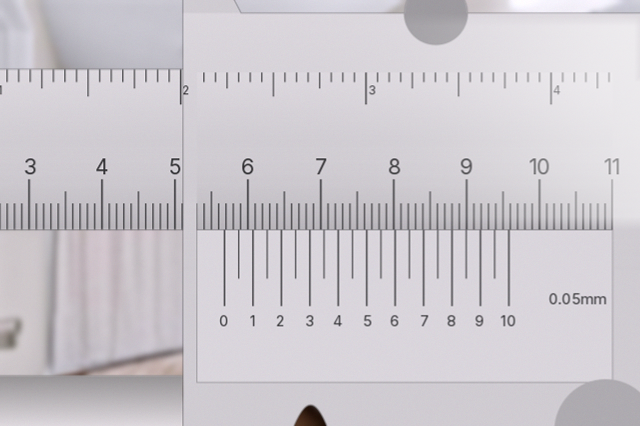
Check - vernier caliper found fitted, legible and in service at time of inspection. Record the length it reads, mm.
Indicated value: 56.8 mm
